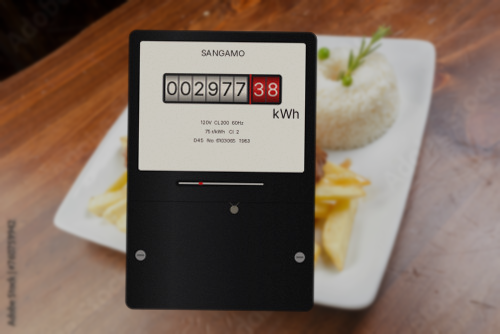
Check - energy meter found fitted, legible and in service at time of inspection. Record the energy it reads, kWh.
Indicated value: 2977.38 kWh
